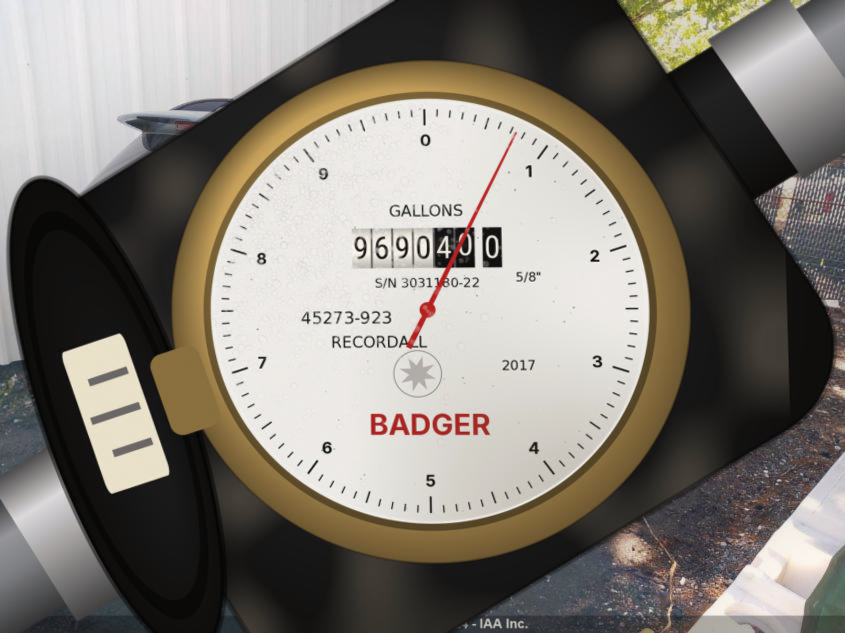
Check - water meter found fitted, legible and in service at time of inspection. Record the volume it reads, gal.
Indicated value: 9690400.7 gal
